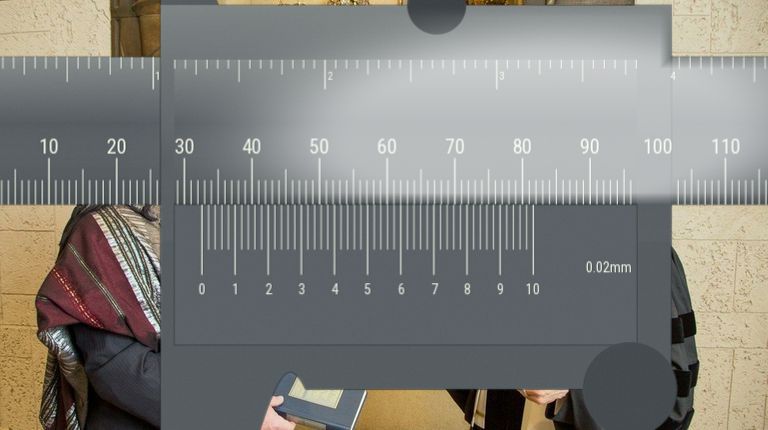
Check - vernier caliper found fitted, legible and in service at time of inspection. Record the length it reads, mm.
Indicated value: 32.6 mm
